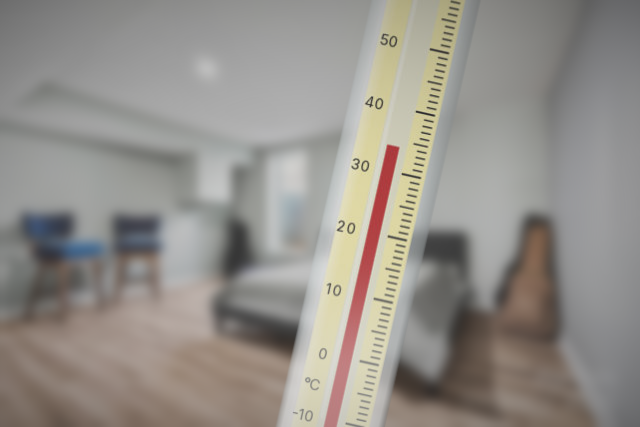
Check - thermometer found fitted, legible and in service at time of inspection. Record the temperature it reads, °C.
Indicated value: 34 °C
